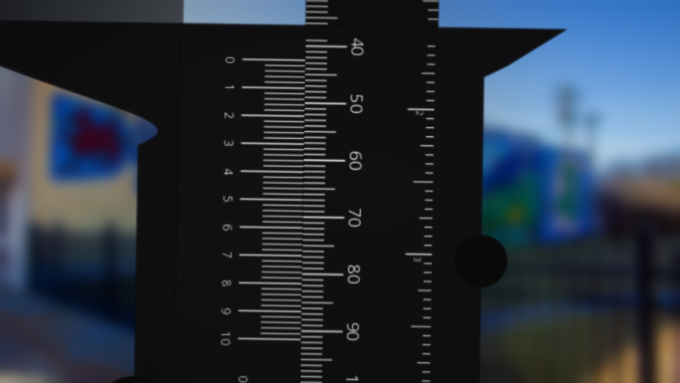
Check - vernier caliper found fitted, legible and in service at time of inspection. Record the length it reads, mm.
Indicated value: 42.5 mm
